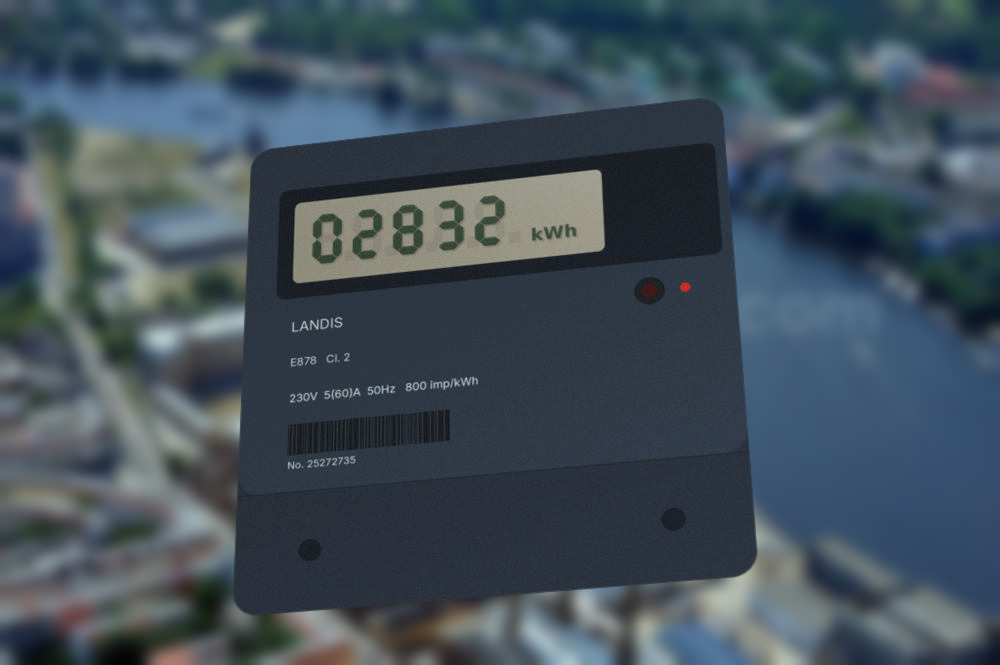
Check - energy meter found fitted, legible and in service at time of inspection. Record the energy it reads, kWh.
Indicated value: 2832 kWh
